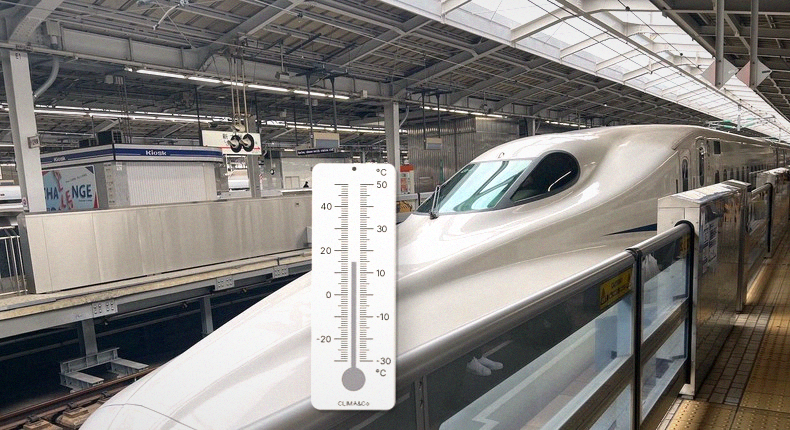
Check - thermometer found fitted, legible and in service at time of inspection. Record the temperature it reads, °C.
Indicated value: 15 °C
